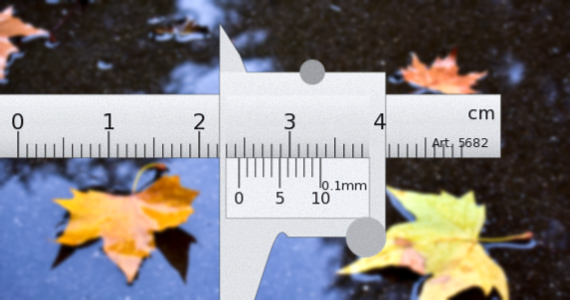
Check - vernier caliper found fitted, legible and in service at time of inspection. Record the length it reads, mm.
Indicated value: 24.4 mm
